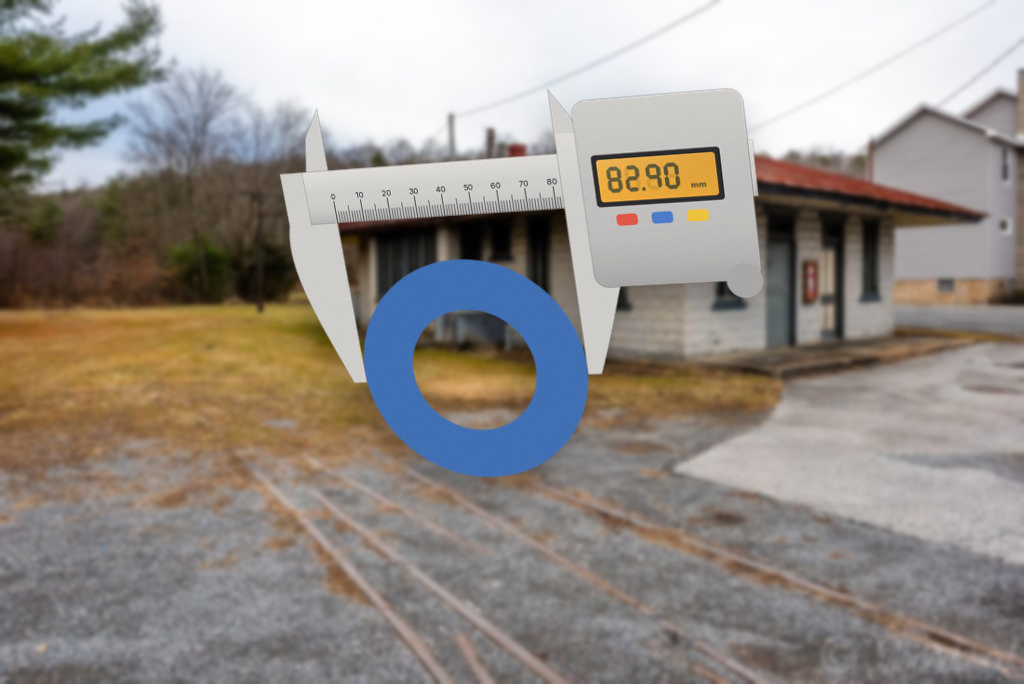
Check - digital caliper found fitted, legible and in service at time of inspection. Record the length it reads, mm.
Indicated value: 82.90 mm
